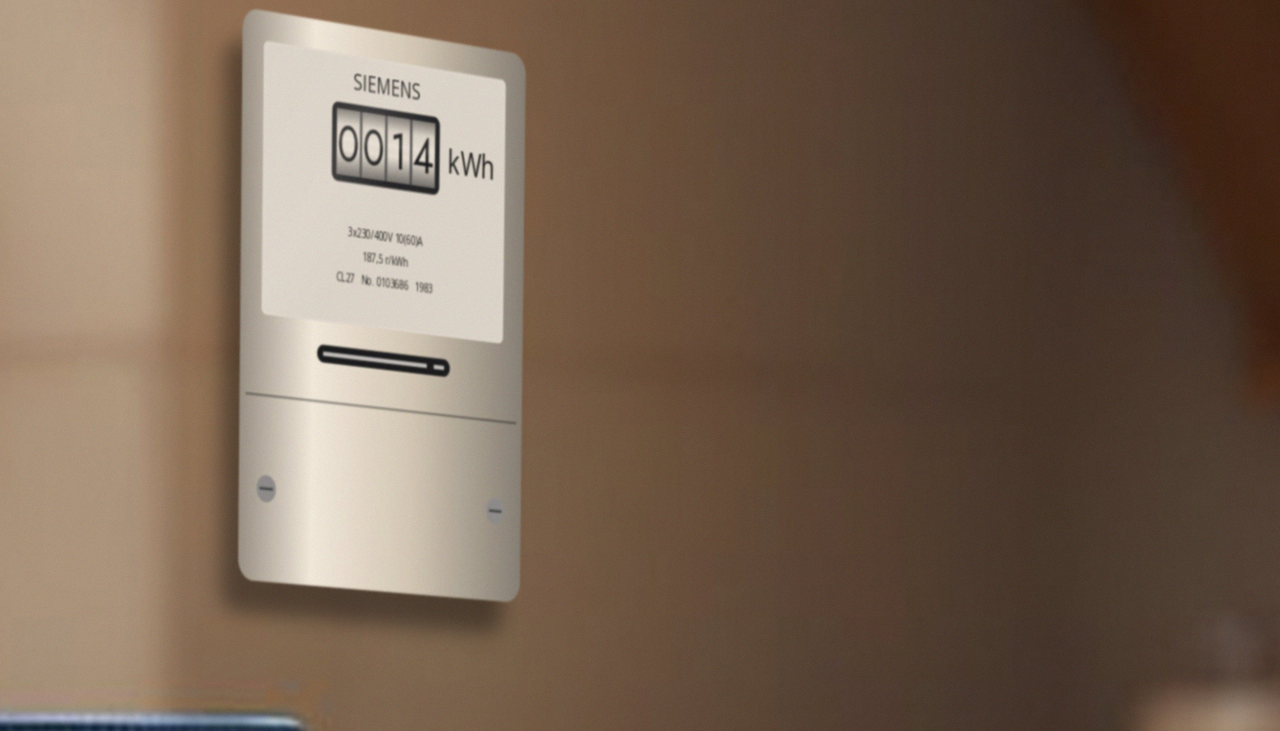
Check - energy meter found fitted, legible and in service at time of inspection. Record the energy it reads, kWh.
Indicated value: 14 kWh
